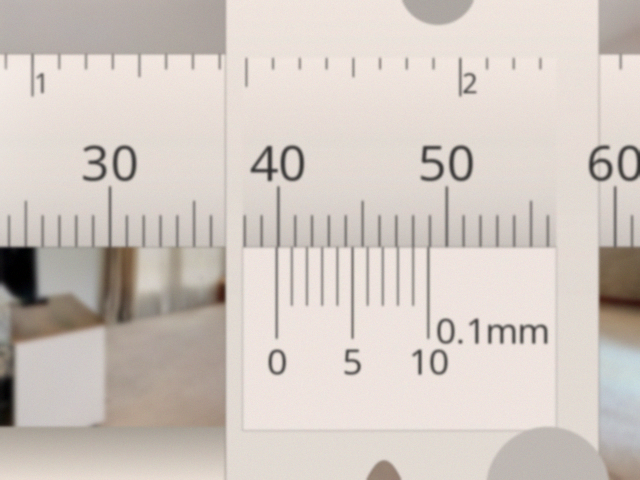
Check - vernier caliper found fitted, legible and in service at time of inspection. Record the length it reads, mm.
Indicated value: 39.9 mm
